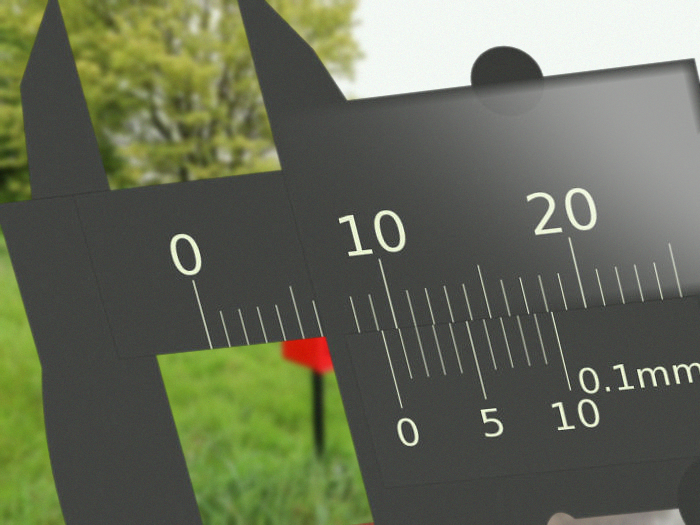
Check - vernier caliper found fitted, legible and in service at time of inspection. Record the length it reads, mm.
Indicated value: 9.2 mm
